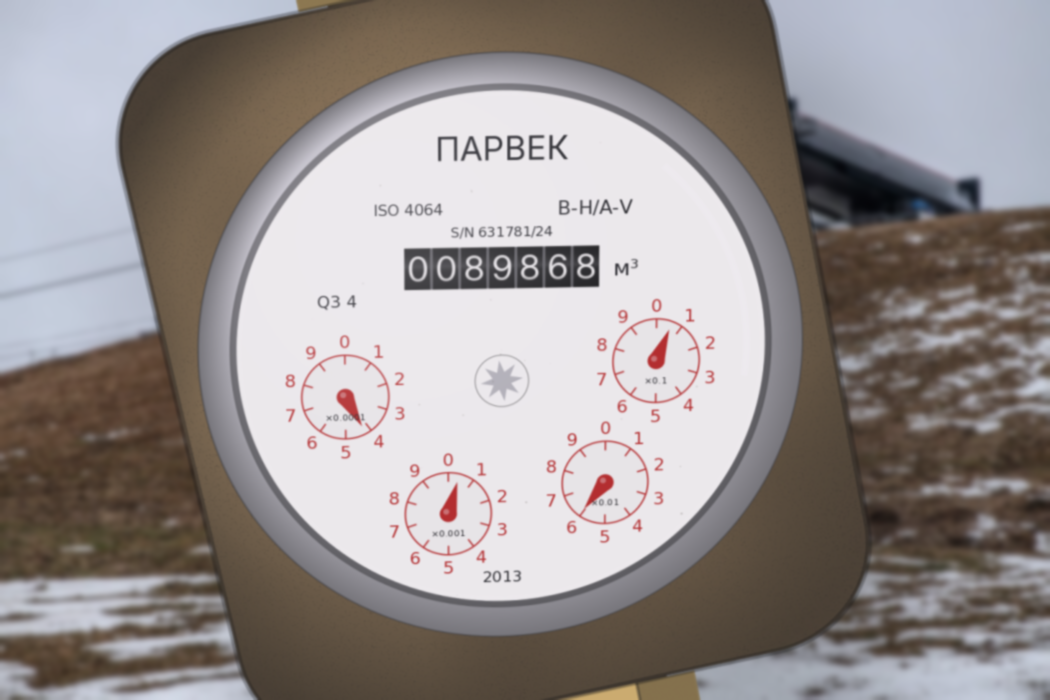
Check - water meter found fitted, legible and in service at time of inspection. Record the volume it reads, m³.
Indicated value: 89868.0604 m³
